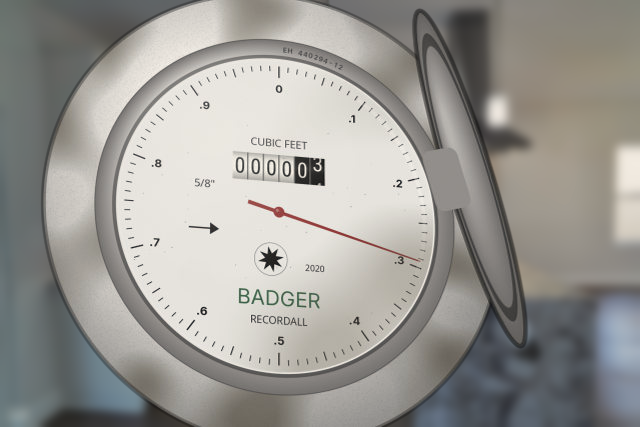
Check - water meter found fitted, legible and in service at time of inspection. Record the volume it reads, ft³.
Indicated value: 3.29 ft³
